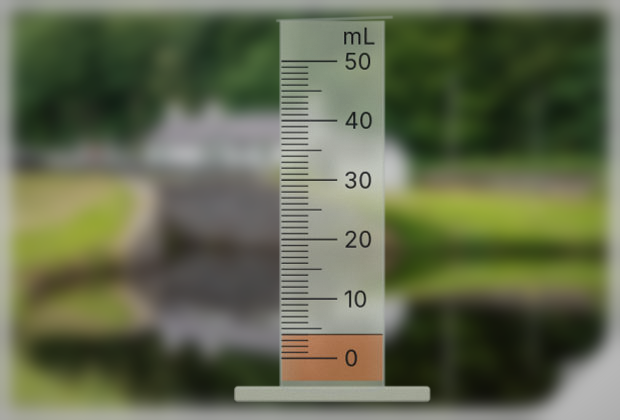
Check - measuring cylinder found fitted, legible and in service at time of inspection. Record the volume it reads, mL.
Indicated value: 4 mL
